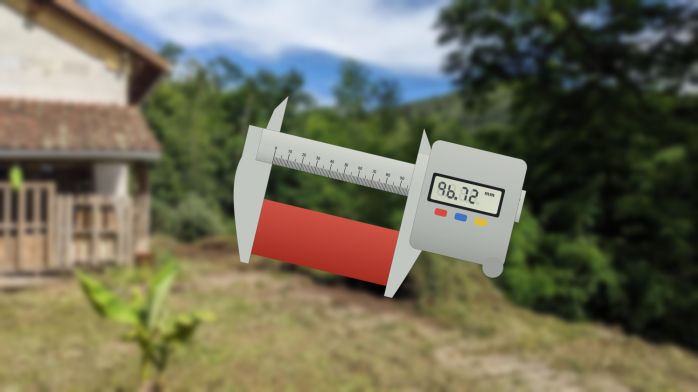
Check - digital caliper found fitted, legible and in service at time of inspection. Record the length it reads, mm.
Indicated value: 96.72 mm
